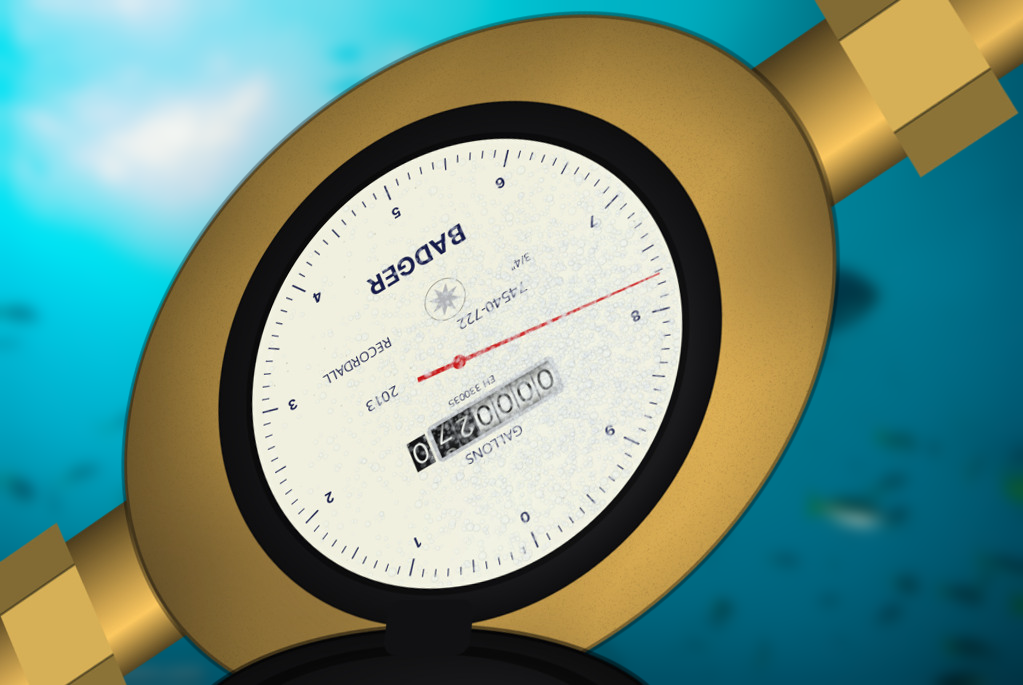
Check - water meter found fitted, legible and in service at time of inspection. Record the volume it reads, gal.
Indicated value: 267.7 gal
